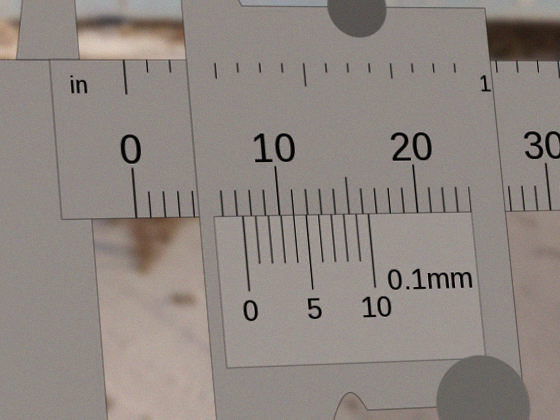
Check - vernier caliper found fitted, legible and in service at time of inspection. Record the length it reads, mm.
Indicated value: 7.4 mm
